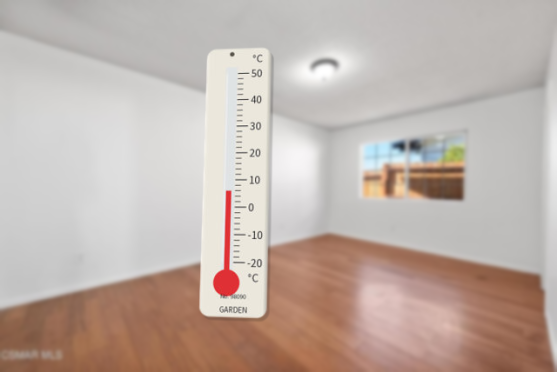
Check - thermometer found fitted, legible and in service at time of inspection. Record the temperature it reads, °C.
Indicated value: 6 °C
